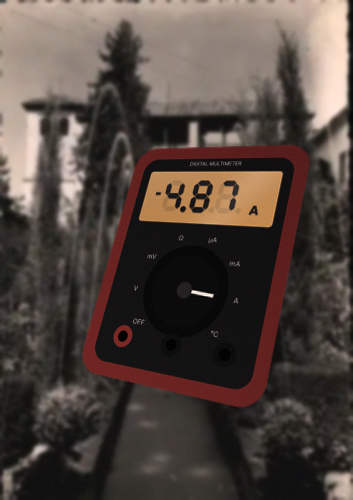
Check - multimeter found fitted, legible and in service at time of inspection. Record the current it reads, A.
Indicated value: -4.87 A
